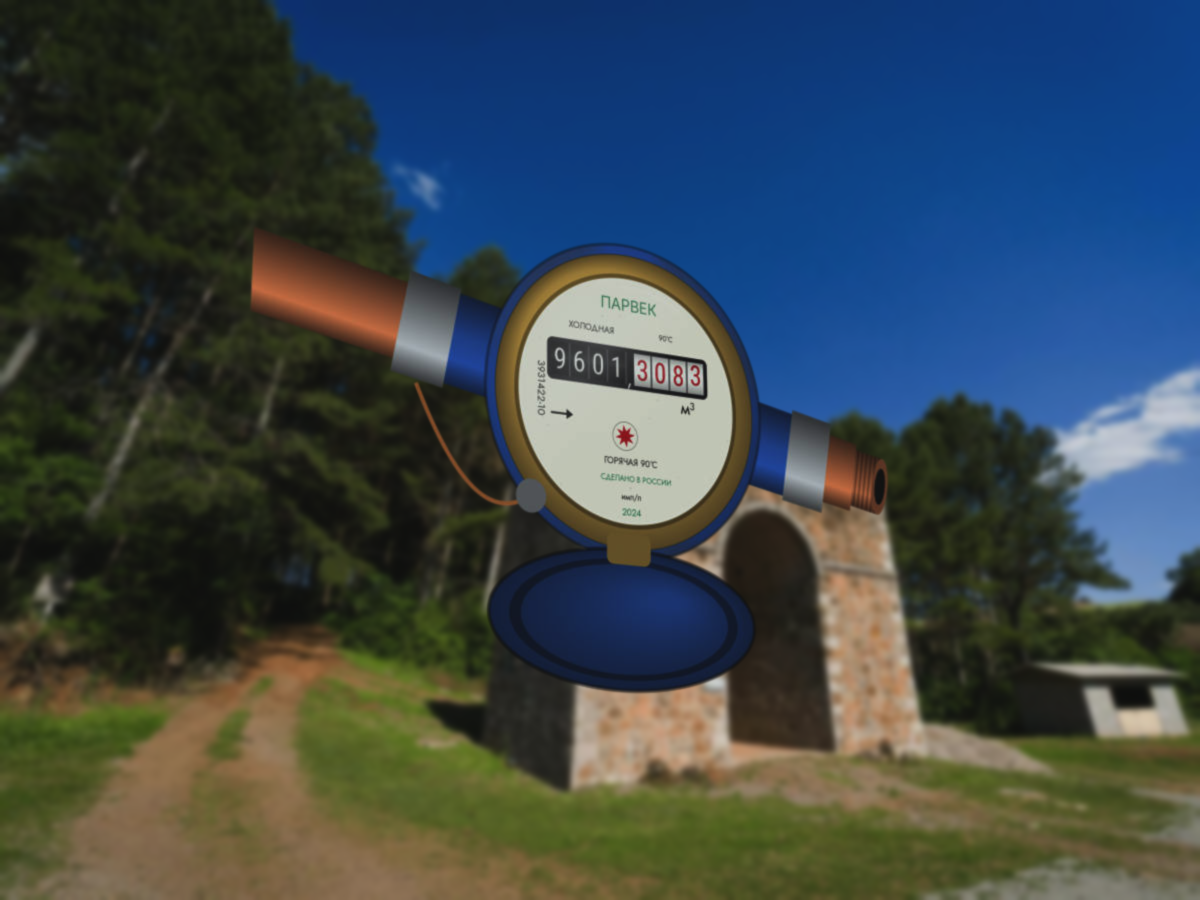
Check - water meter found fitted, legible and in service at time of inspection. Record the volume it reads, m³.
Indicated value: 9601.3083 m³
